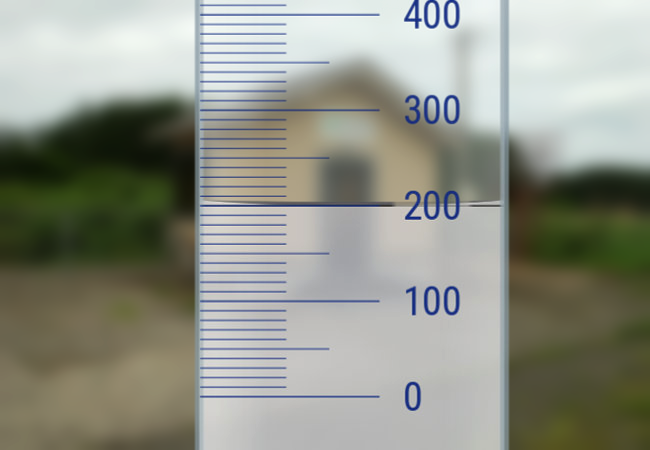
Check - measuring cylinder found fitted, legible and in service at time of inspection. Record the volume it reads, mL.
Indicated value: 200 mL
